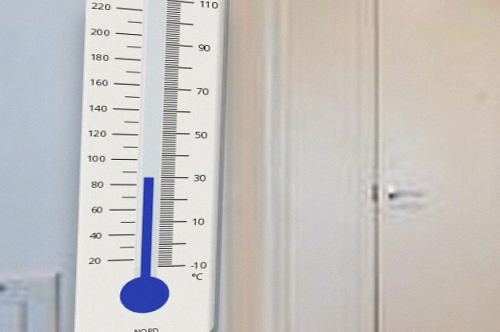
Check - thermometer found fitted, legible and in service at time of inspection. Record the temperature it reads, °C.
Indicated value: 30 °C
